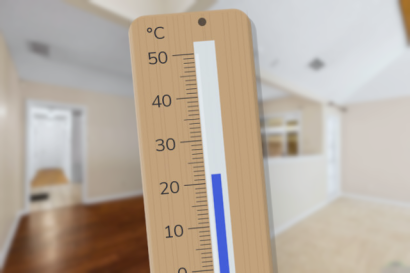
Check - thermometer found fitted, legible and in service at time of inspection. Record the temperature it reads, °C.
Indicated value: 22 °C
